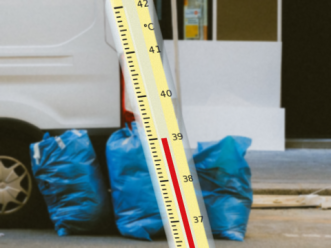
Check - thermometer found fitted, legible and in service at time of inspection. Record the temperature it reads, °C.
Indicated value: 39 °C
